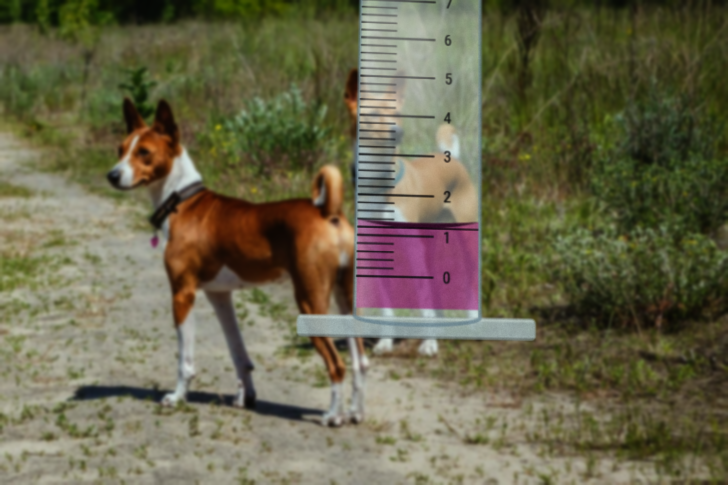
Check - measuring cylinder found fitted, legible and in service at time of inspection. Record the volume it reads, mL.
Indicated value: 1.2 mL
